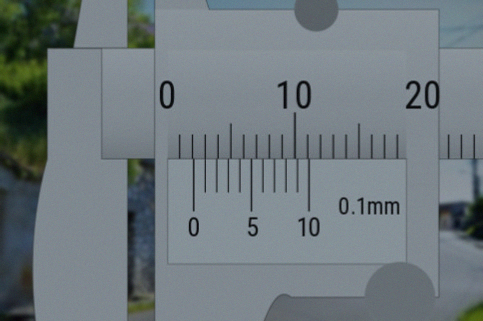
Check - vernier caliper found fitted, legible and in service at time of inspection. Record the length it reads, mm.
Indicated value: 2.1 mm
